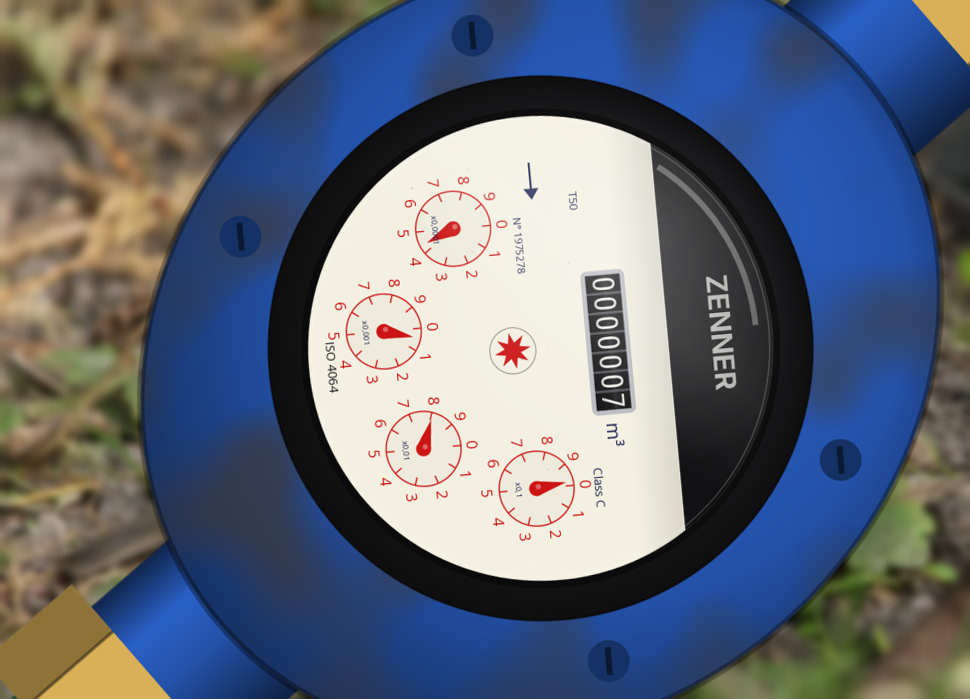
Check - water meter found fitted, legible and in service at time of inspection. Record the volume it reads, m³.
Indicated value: 6.9804 m³
